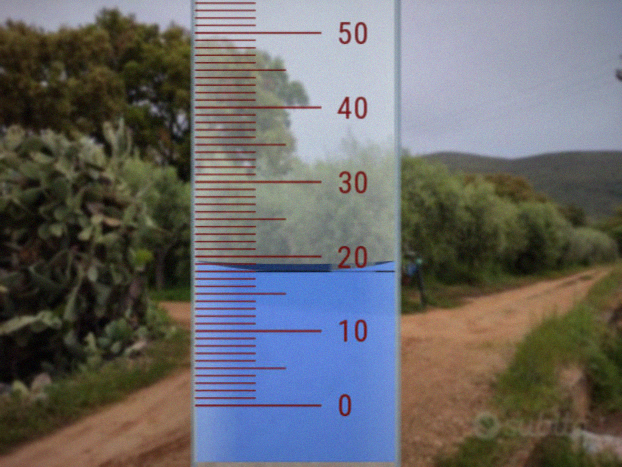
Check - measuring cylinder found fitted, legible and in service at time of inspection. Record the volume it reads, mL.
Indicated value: 18 mL
